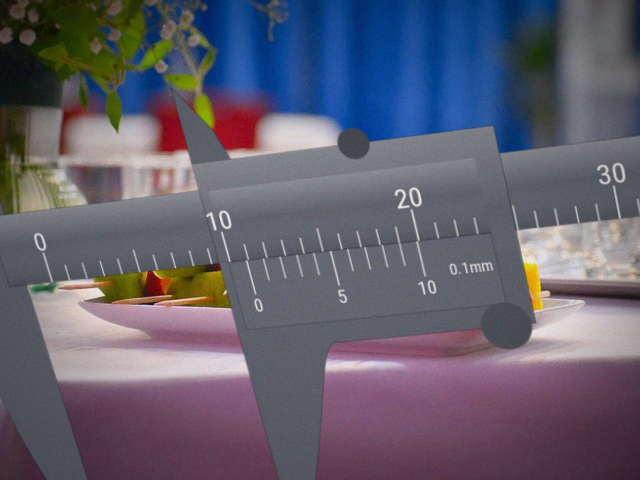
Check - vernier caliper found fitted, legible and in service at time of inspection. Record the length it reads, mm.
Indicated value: 10.9 mm
